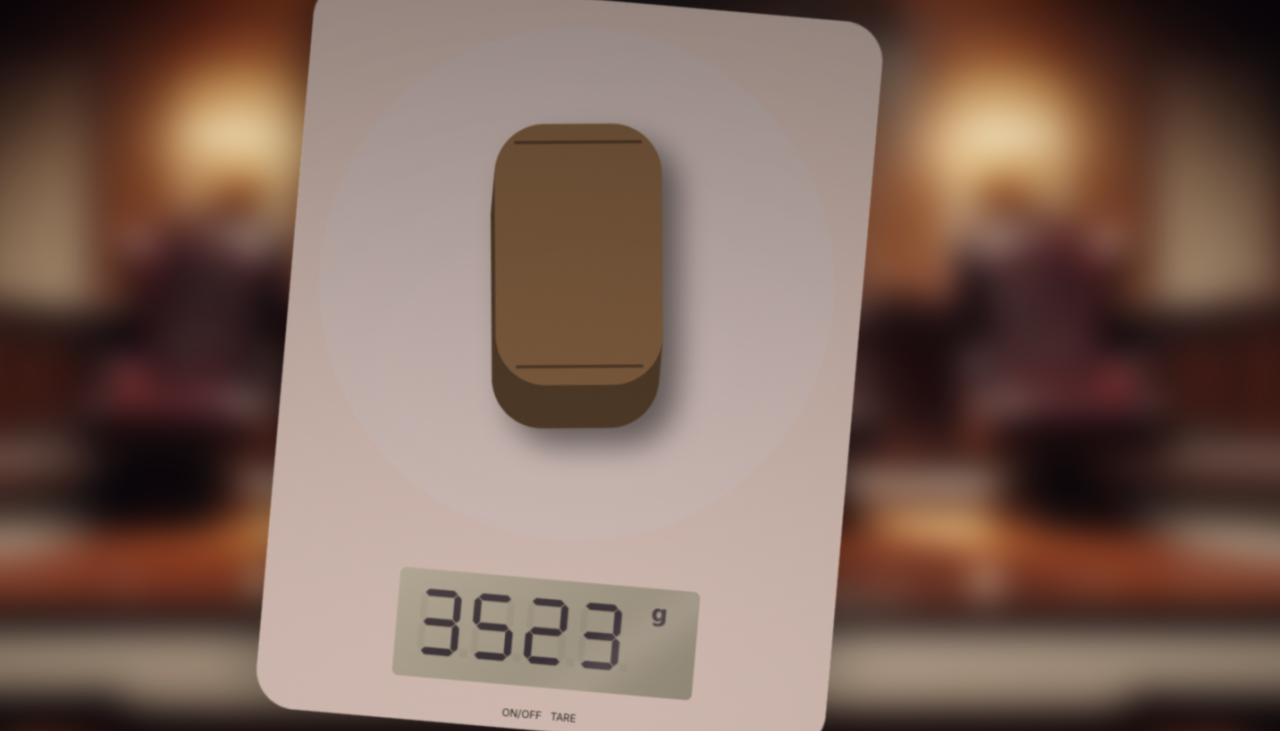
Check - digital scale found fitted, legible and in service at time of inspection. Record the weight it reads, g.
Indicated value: 3523 g
